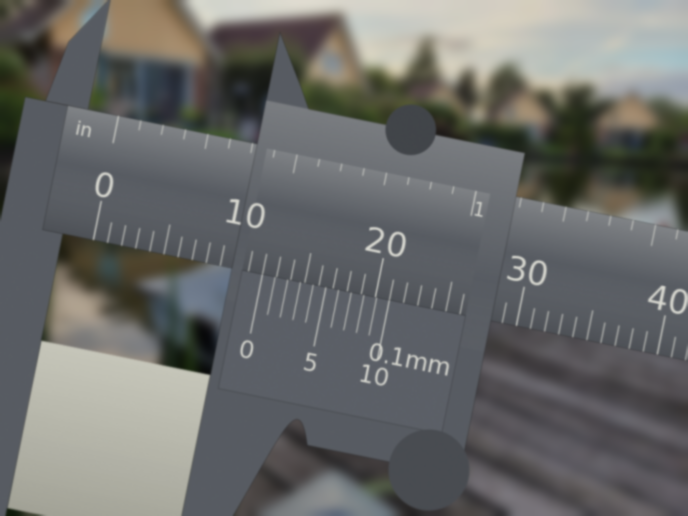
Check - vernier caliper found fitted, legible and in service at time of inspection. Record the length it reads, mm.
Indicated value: 12.0 mm
